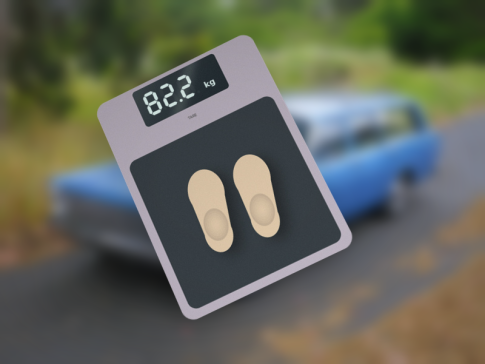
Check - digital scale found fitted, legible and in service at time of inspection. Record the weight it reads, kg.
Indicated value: 82.2 kg
